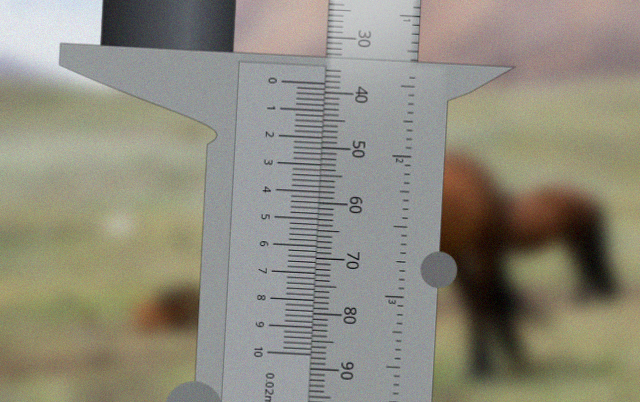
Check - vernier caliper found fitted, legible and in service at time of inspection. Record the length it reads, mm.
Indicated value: 38.4 mm
